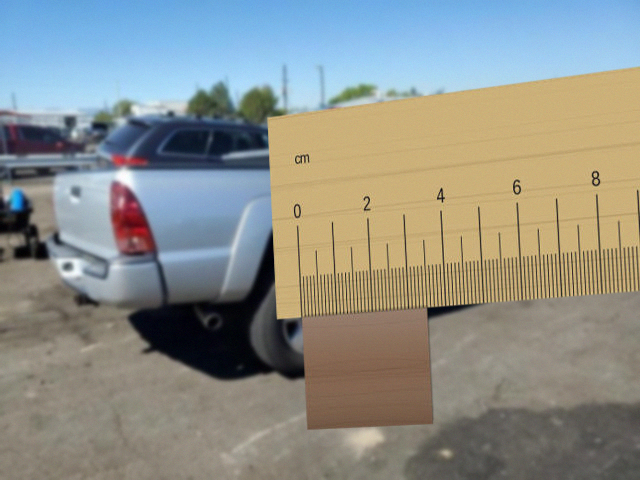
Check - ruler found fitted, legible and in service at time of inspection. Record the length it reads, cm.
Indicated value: 3.5 cm
